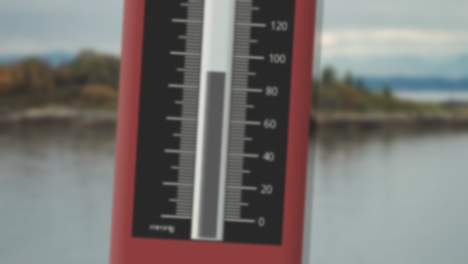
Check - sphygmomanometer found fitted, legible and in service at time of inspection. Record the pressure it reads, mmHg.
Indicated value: 90 mmHg
